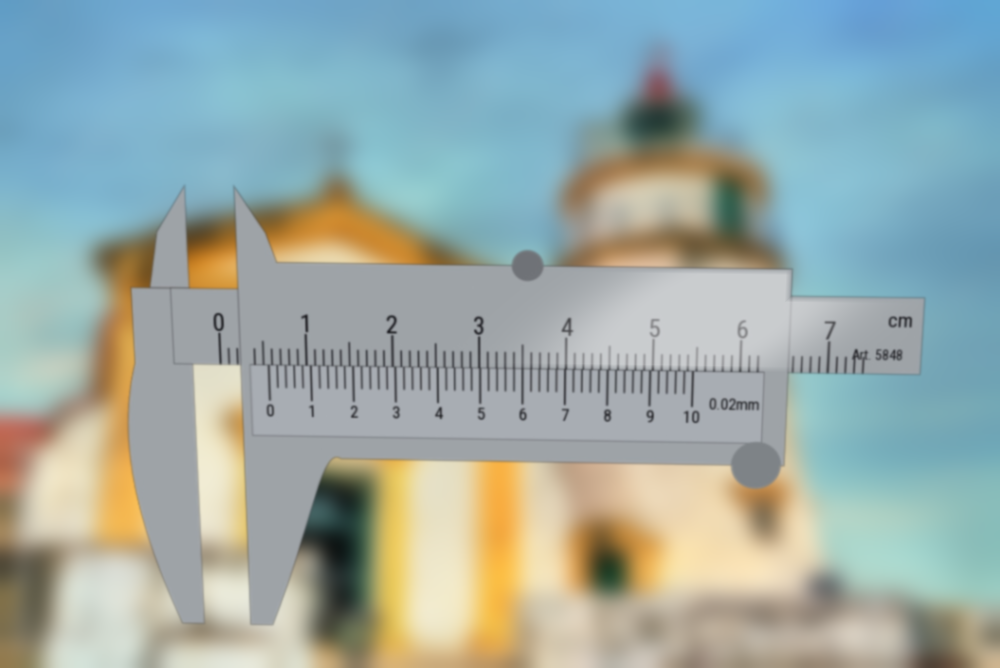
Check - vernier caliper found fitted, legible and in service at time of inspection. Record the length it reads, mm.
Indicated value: 5.6 mm
